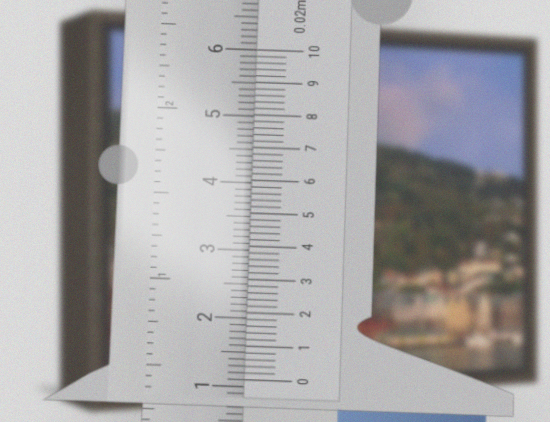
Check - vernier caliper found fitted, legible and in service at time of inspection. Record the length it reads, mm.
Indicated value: 11.0 mm
